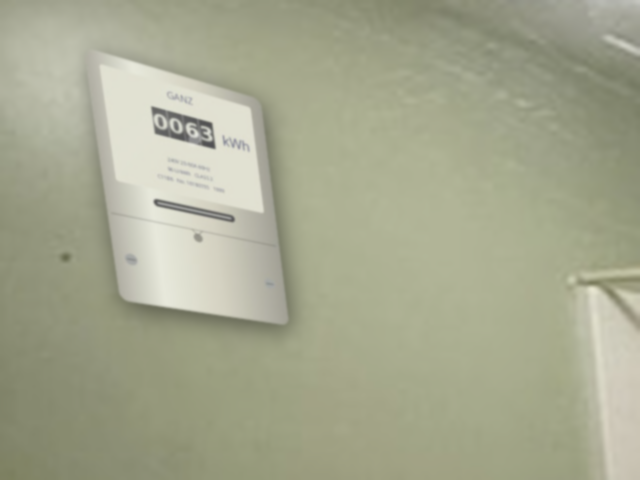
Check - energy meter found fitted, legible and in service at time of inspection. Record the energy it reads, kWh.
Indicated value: 63 kWh
